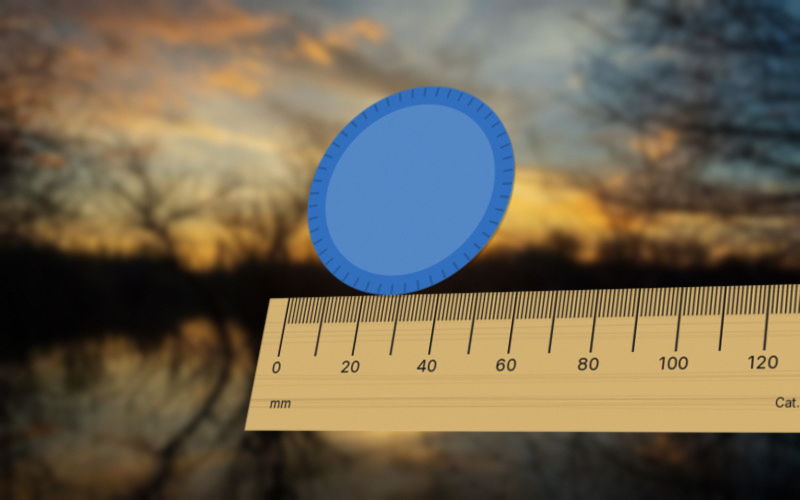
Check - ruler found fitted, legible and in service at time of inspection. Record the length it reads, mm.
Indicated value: 55 mm
